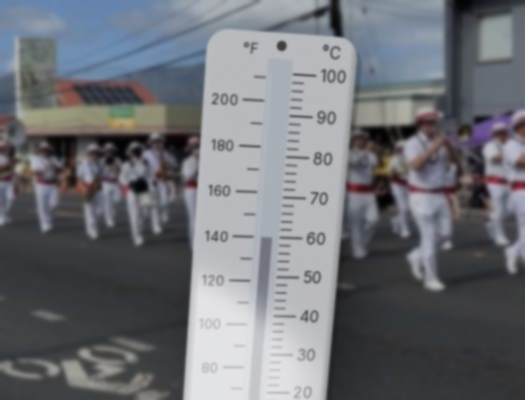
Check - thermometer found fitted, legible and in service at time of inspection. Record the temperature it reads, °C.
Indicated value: 60 °C
